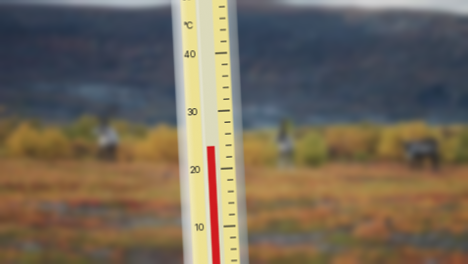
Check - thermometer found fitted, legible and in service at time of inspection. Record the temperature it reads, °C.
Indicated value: 24 °C
